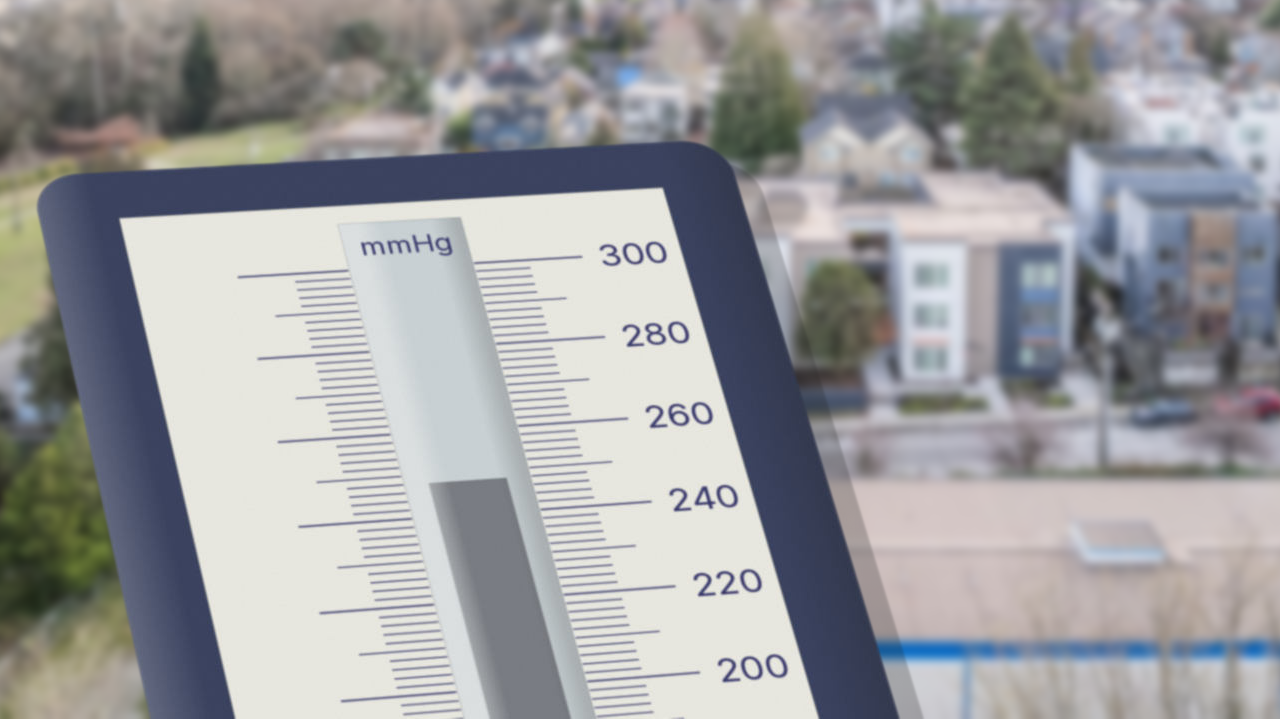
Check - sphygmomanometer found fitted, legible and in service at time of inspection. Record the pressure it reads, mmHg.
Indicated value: 248 mmHg
